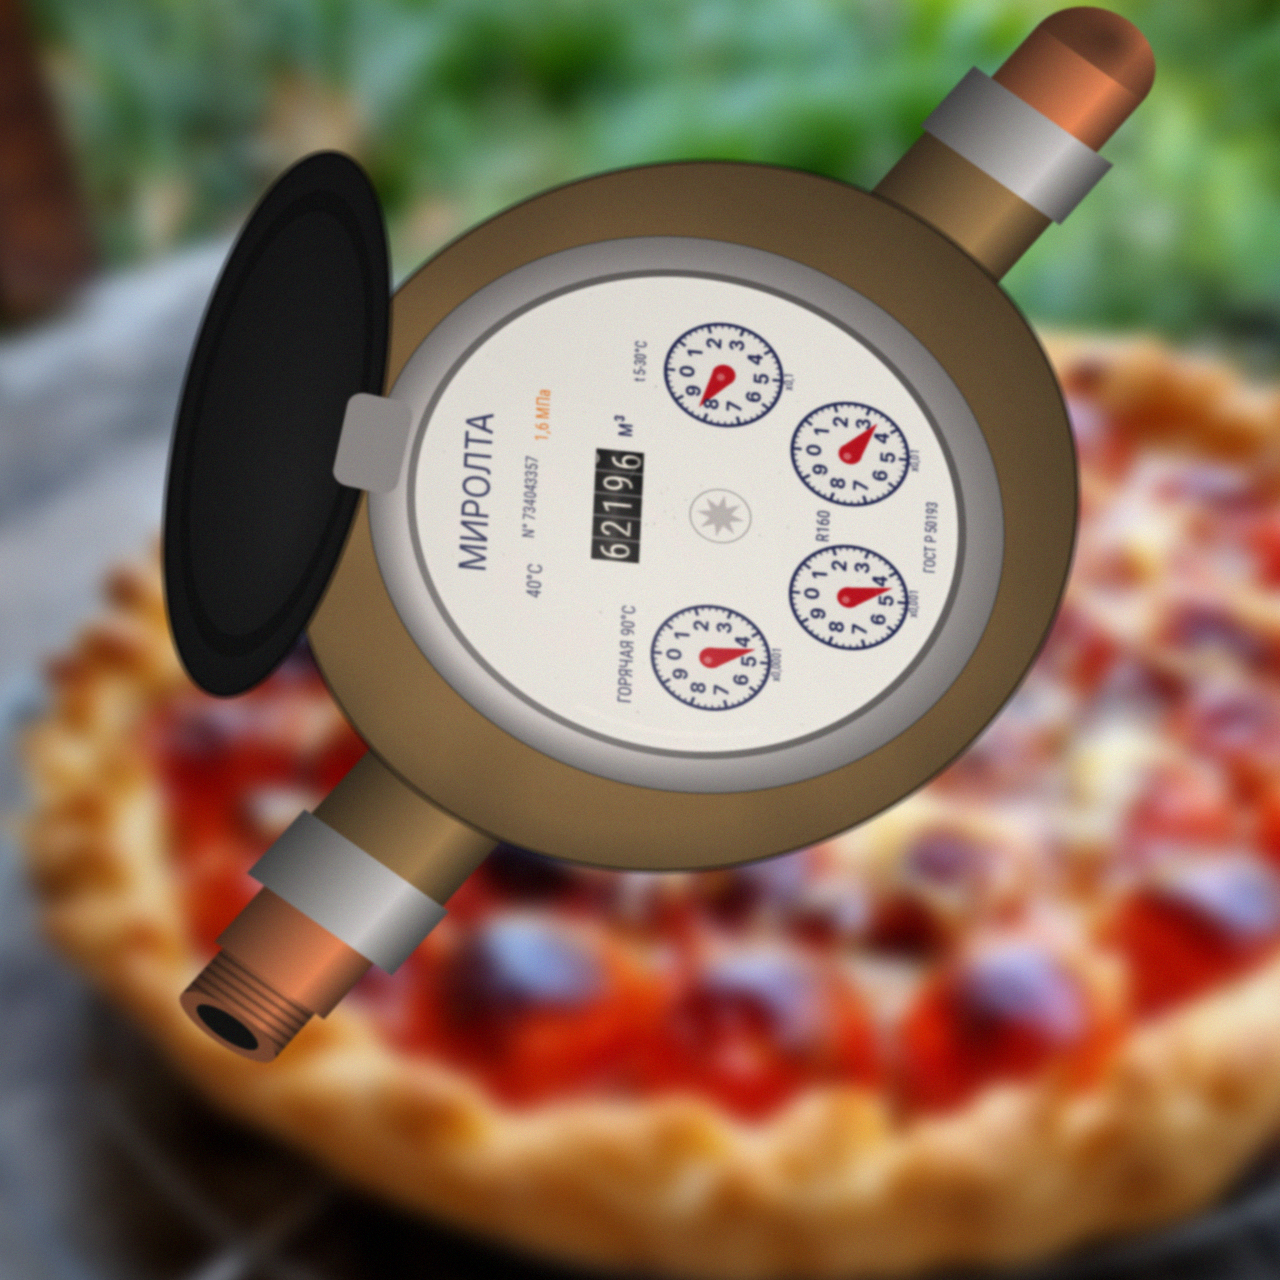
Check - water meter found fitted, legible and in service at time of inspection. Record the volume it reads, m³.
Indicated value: 62195.8344 m³
